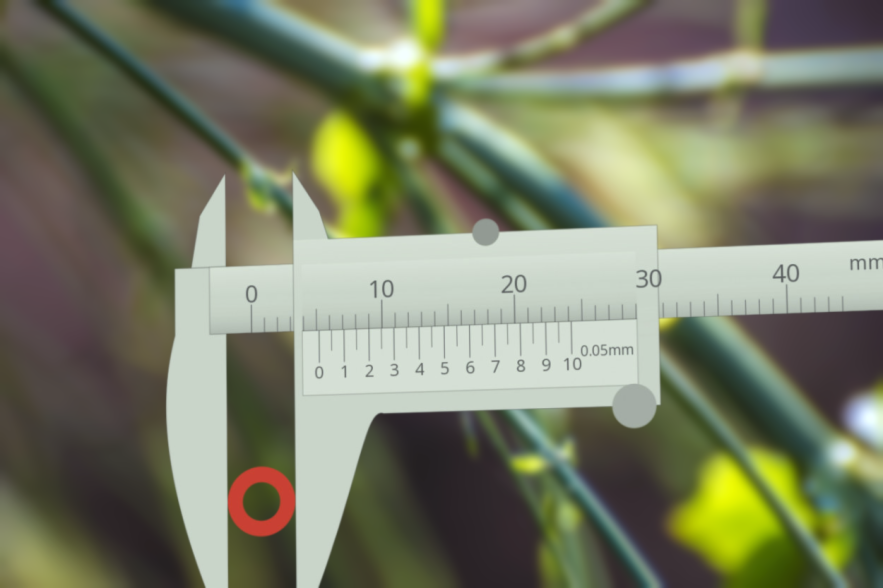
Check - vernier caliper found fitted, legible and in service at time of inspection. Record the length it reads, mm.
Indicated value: 5.2 mm
